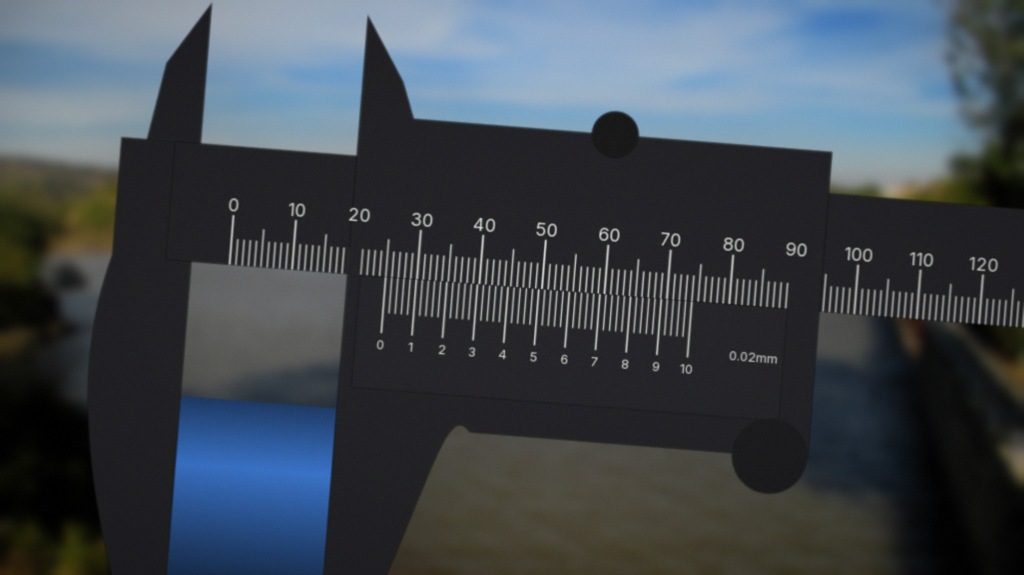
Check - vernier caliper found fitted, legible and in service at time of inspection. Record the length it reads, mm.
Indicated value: 25.0 mm
